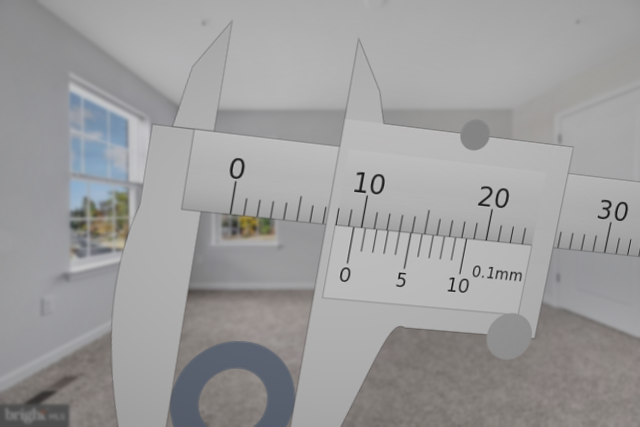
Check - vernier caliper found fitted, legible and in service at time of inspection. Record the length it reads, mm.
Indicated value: 9.4 mm
